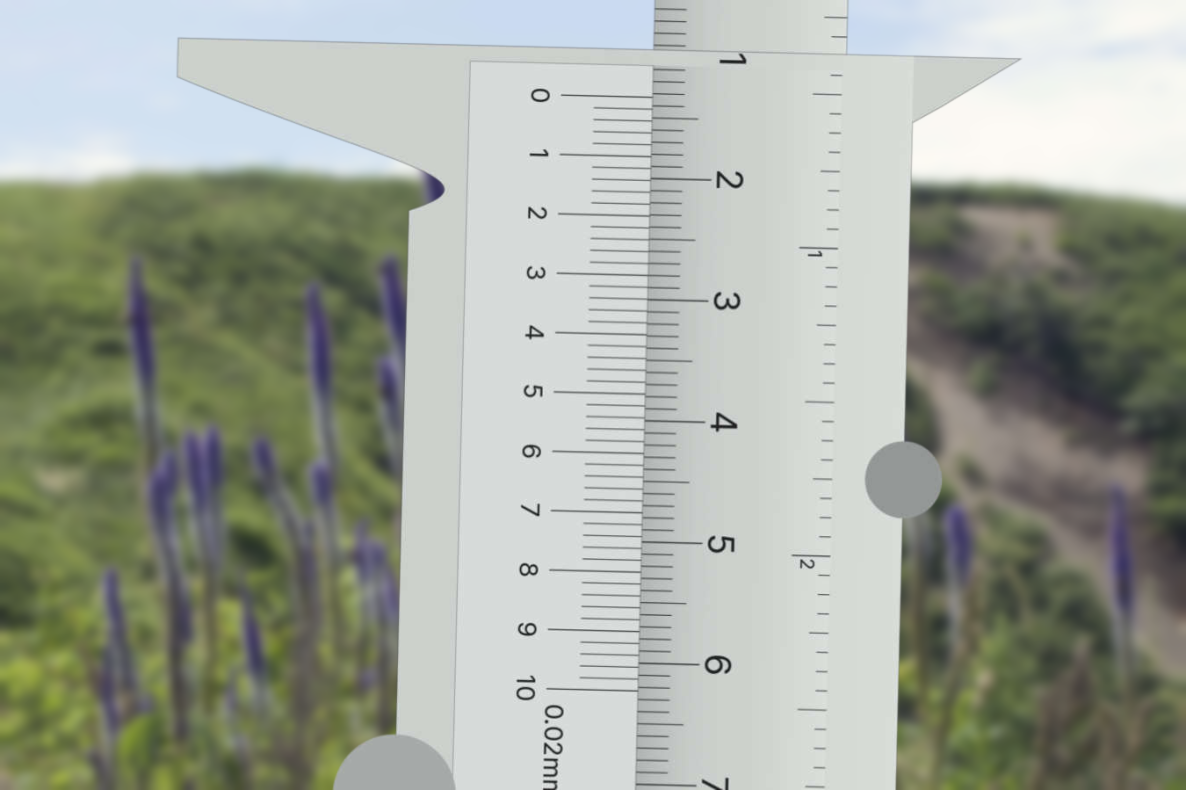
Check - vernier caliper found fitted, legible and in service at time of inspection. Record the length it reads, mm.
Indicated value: 13.3 mm
